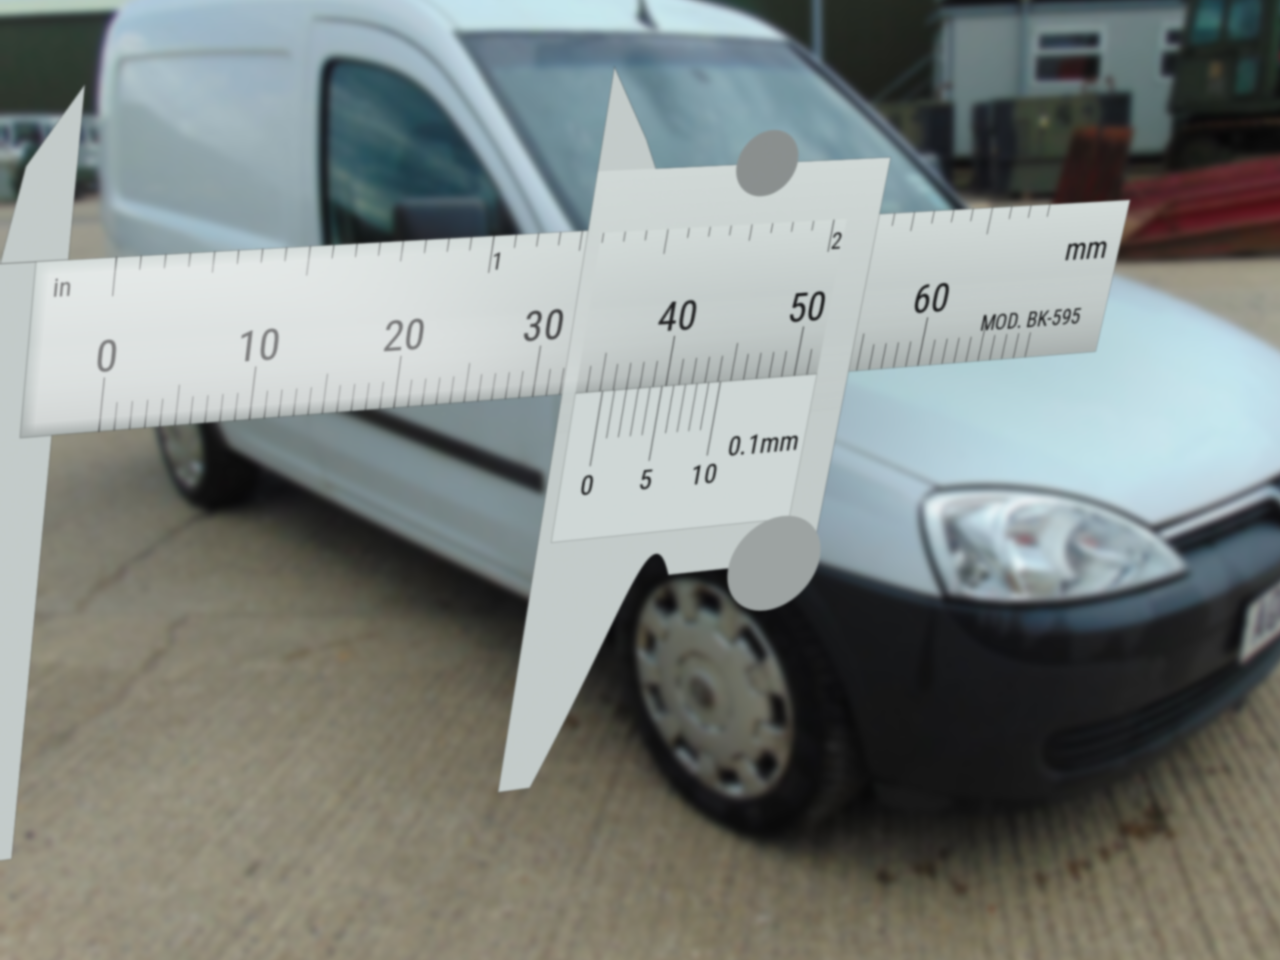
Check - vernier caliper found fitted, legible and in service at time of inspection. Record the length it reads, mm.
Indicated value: 35.2 mm
